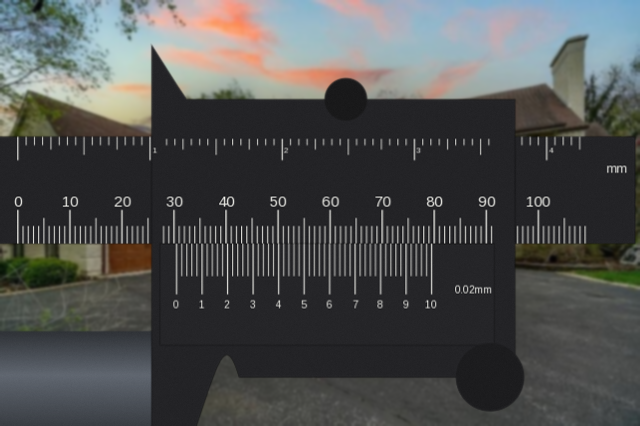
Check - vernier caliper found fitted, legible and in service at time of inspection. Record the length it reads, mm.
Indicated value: 30.5 mm
